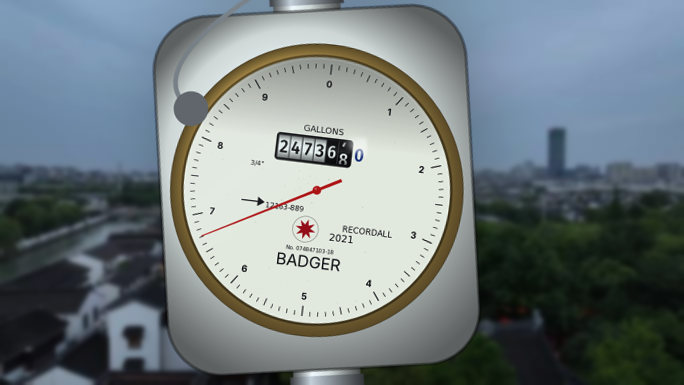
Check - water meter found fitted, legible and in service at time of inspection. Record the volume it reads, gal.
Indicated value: 2473676.7 gal
